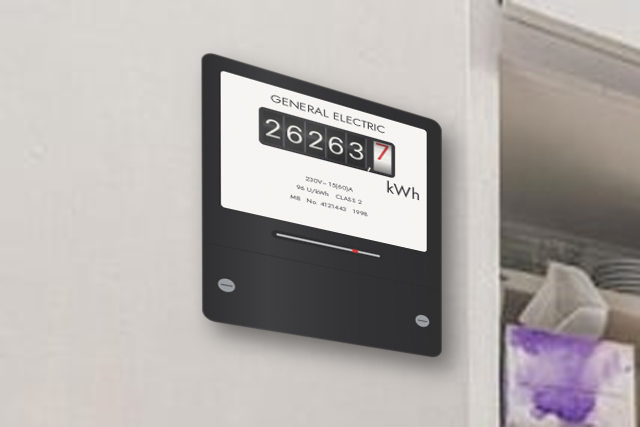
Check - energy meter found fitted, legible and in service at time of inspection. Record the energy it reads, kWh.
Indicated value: 26263.7 kWh
